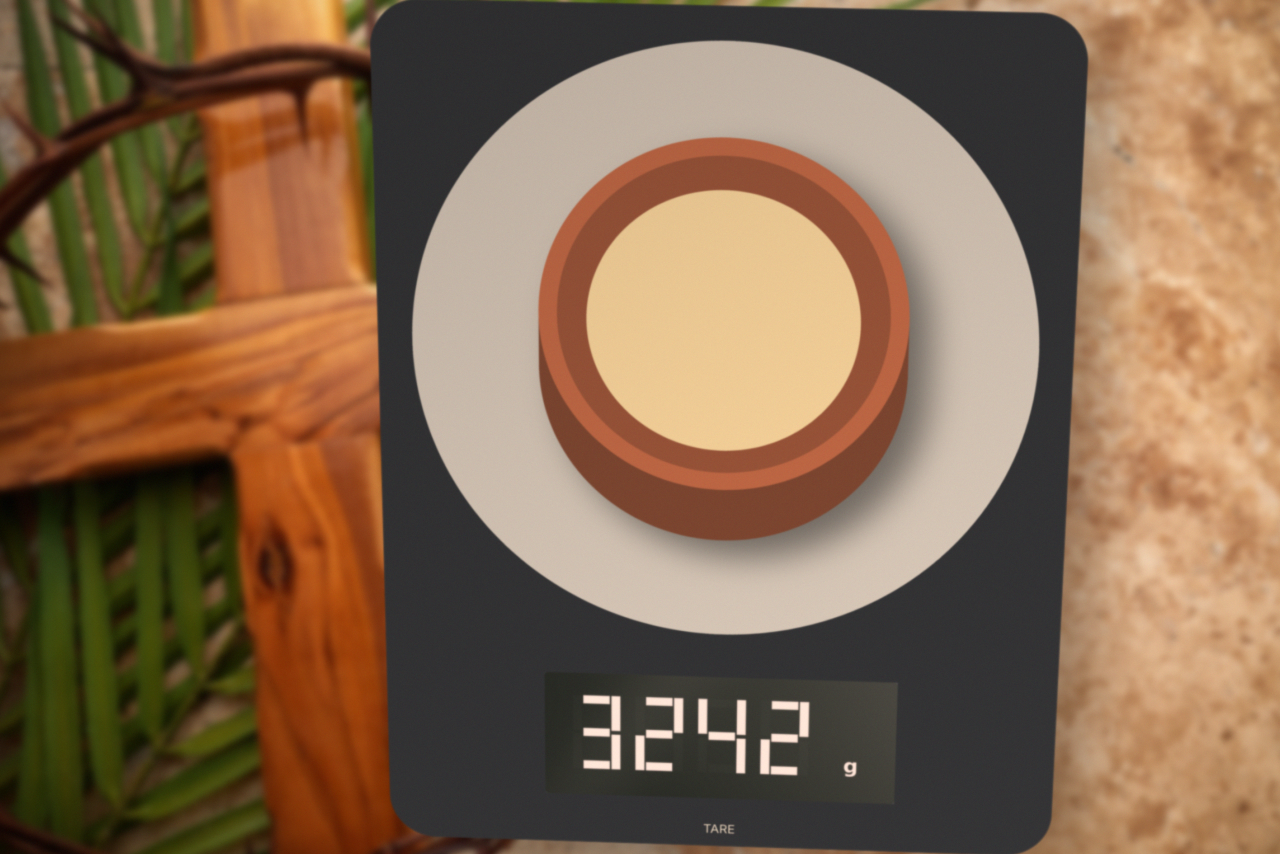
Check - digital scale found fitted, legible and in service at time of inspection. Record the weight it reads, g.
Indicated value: 3242 g
